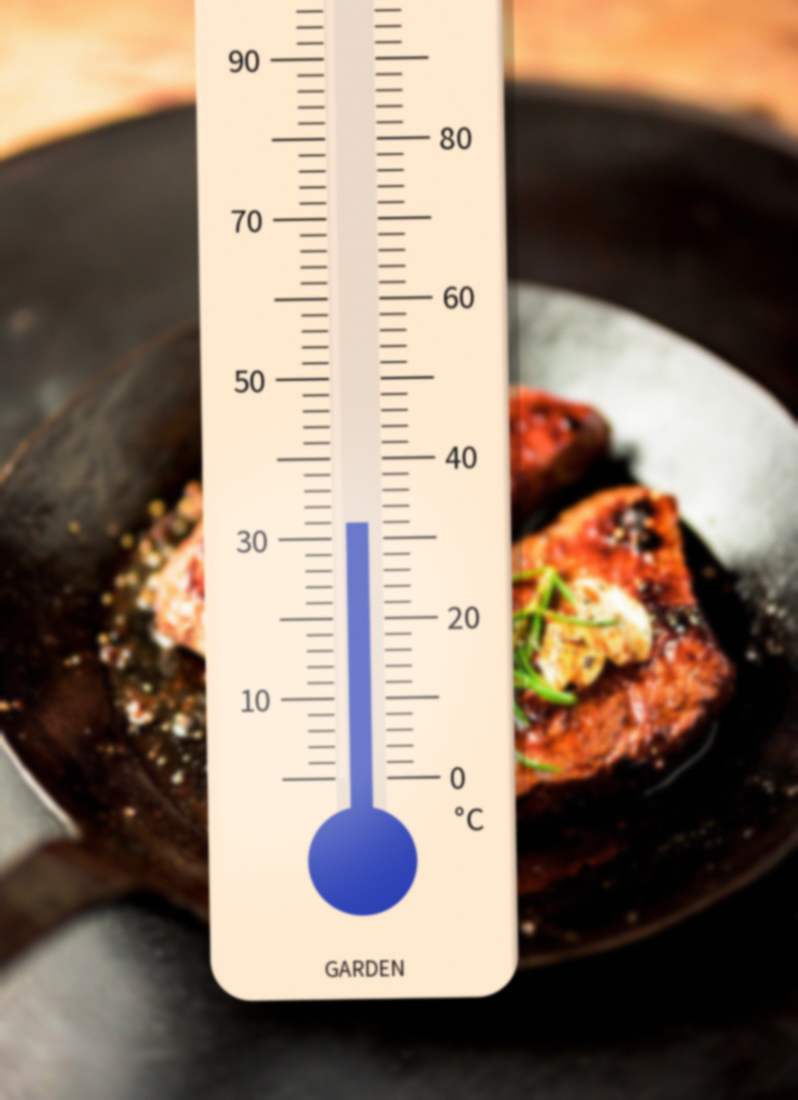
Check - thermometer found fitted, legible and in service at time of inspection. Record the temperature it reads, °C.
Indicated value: 32 °C
